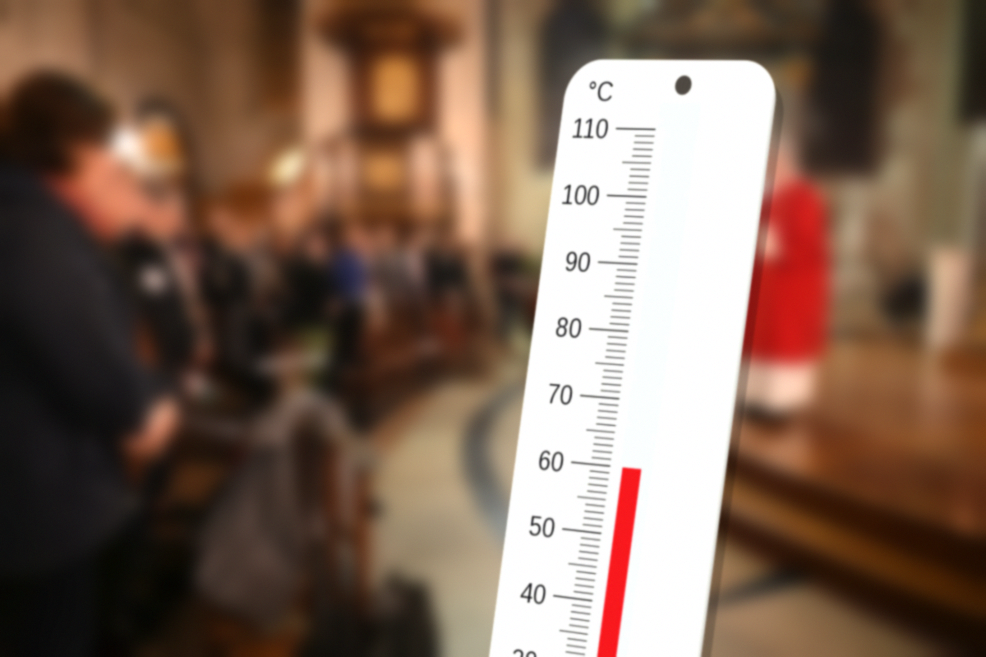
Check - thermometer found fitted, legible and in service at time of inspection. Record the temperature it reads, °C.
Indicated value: 60 °C
